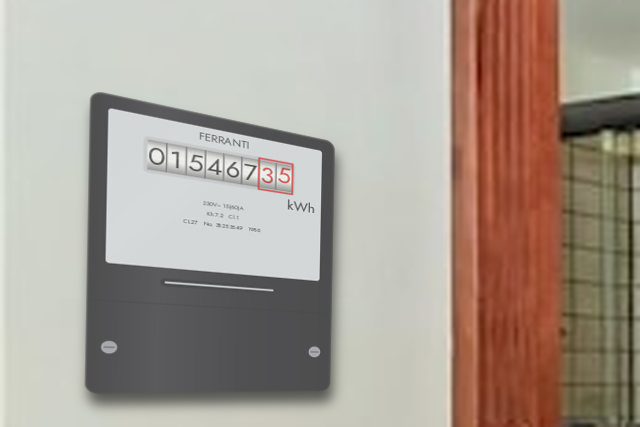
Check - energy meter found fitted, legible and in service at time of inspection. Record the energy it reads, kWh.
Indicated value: 15467.35 kWh
